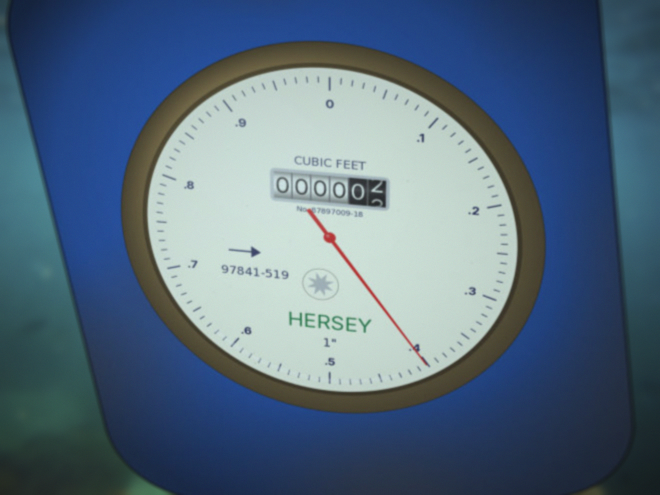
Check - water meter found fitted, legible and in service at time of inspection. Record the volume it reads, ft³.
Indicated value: 2.40 ft³
